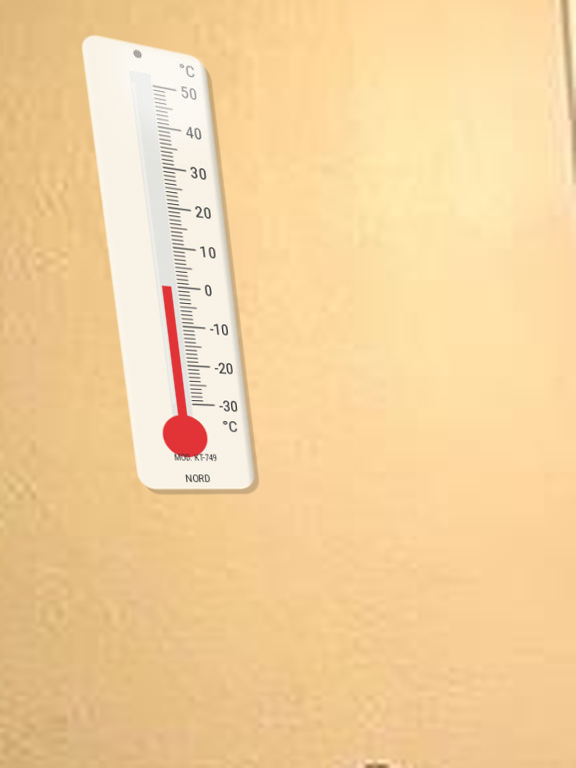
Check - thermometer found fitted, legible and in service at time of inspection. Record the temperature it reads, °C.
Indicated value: 0 °C
